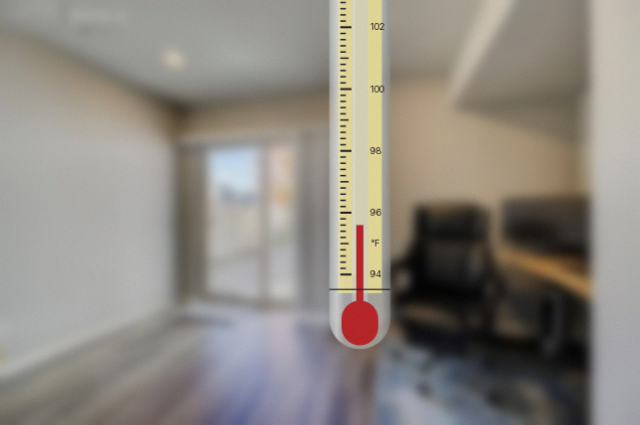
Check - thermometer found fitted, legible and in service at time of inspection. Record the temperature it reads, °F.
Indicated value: 95.6 °F
